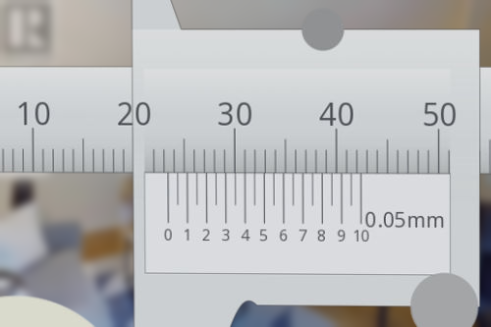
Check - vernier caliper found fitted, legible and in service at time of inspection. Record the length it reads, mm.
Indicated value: 23.4 mm
